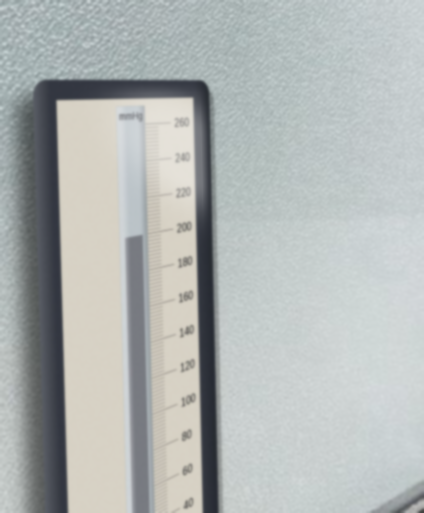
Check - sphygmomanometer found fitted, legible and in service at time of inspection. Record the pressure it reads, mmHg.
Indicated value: 200 mmHg
